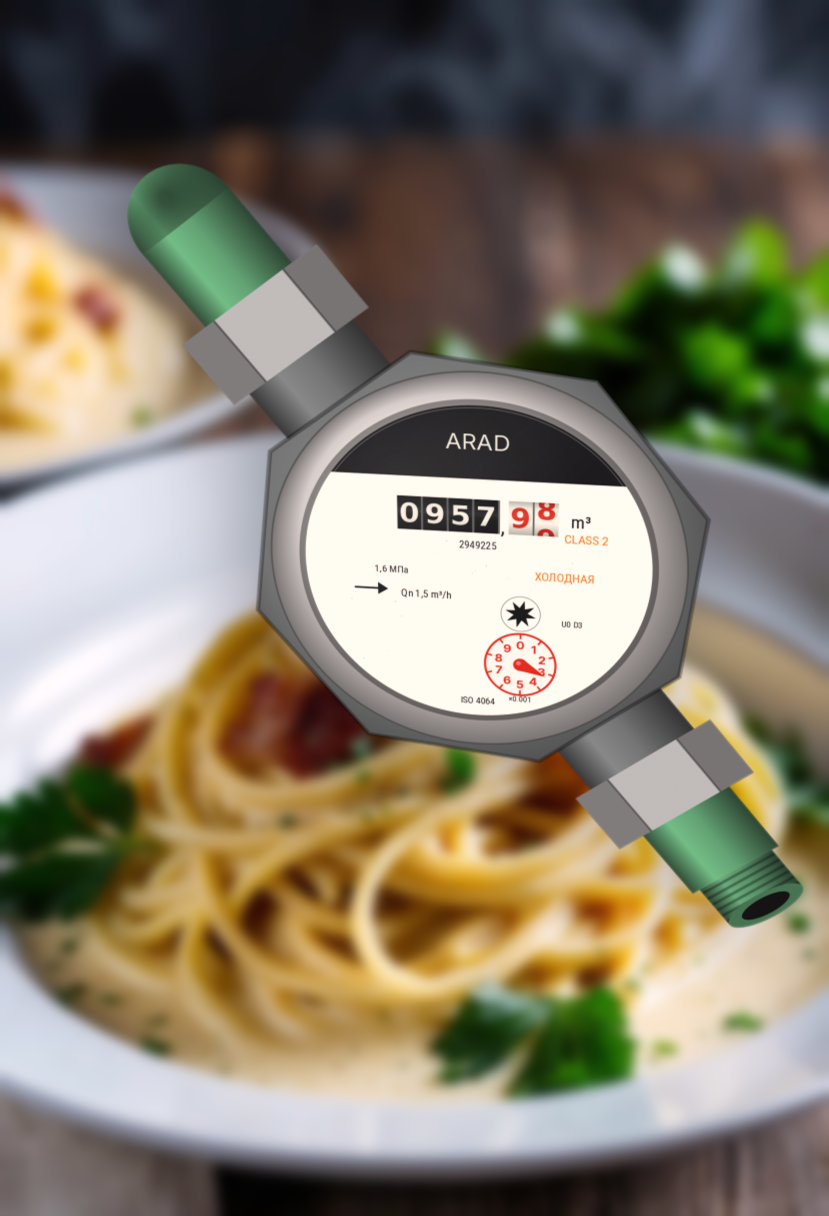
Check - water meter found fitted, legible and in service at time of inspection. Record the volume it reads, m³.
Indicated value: 957.983 m³
